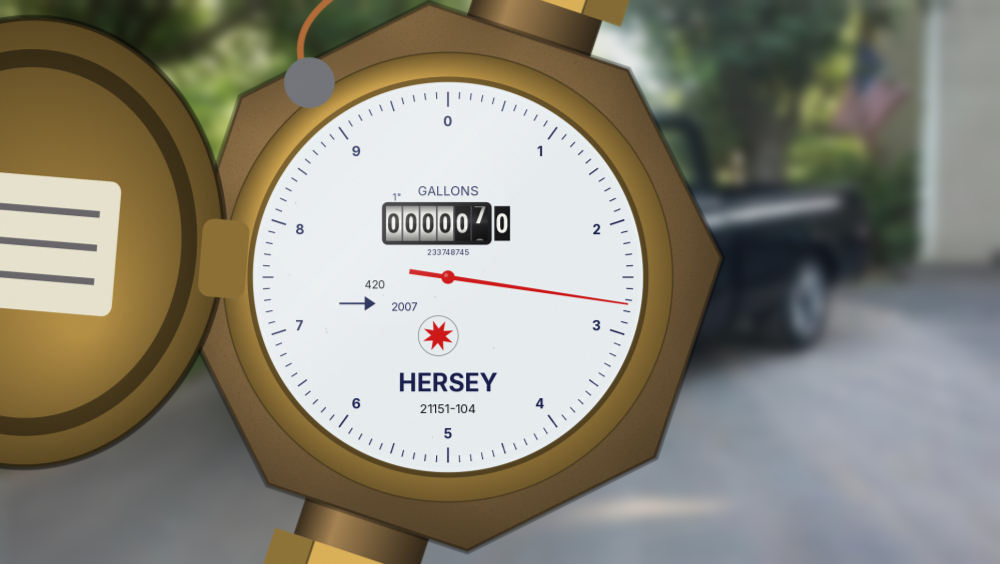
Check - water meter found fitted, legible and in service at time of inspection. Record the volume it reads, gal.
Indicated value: 72.7 gal
